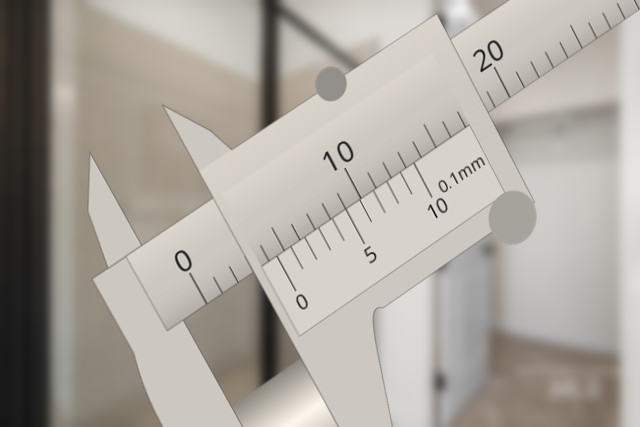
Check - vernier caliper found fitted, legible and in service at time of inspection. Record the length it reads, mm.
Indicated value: 4.5 mm
